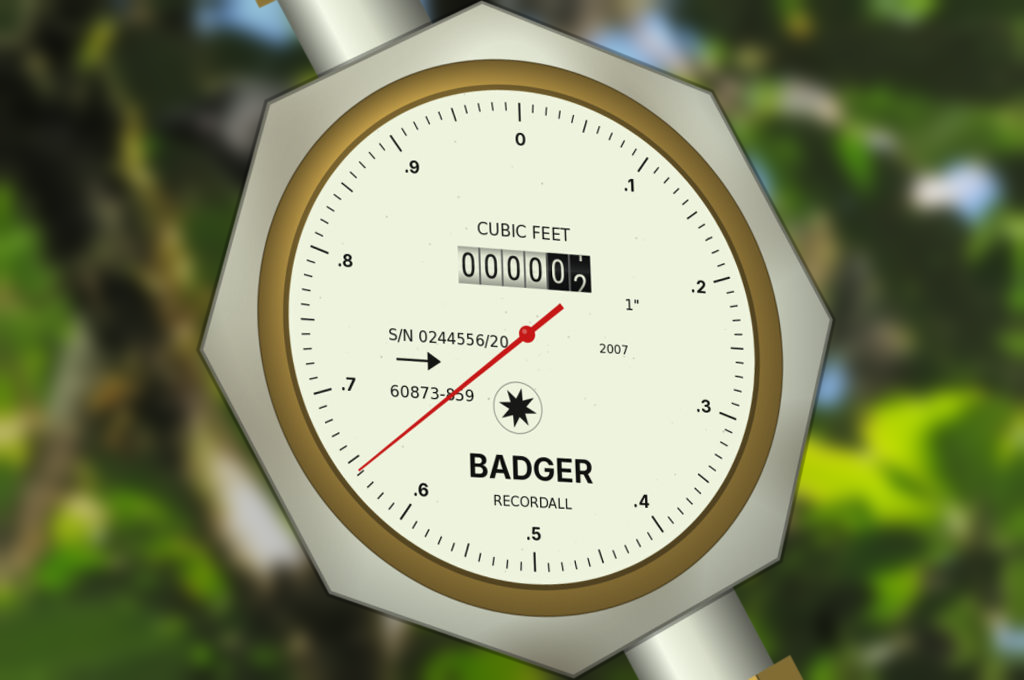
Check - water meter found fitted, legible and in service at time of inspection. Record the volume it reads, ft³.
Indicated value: 1.64 ft³
